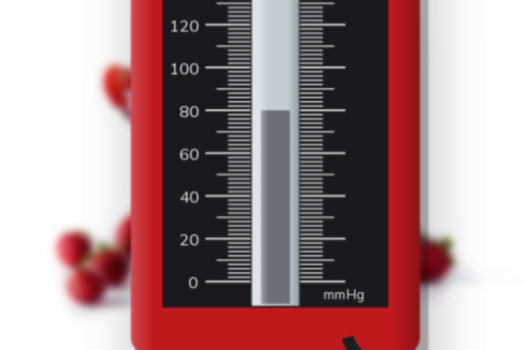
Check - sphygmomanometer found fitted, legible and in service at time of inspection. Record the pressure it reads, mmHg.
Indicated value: 80 mmHg
